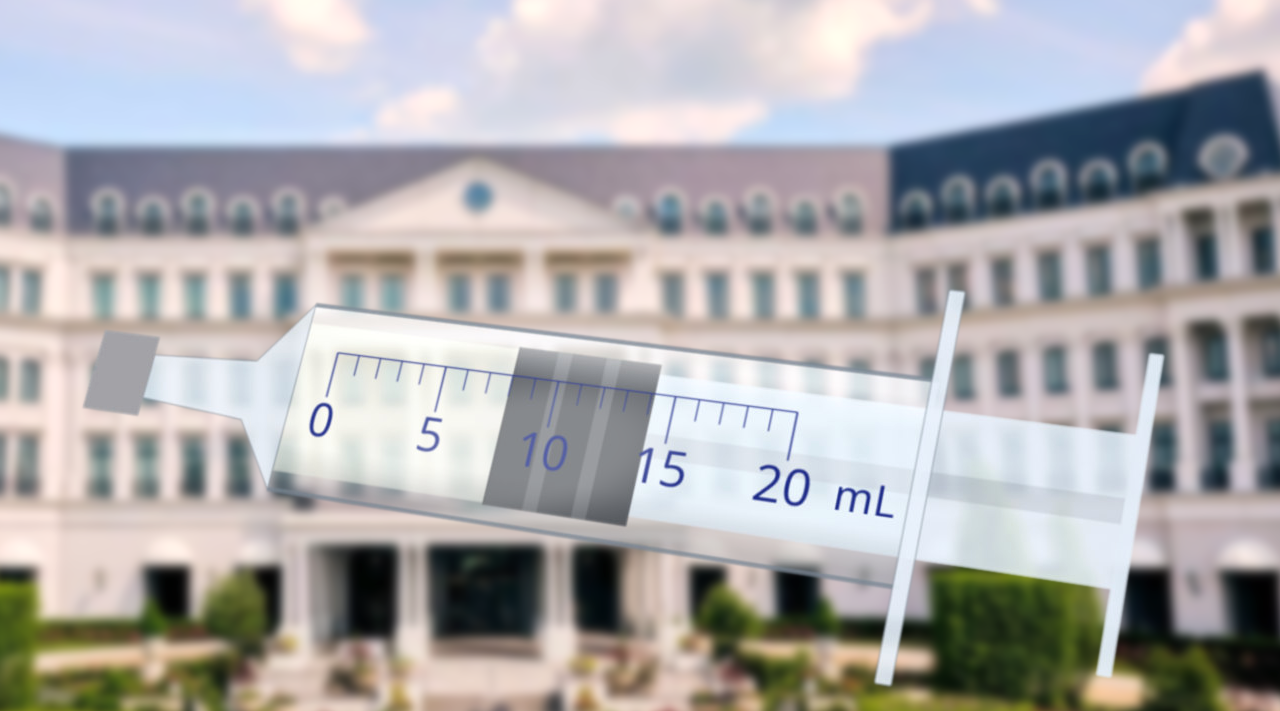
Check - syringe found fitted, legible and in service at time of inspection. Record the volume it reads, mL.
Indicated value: 8 mL
